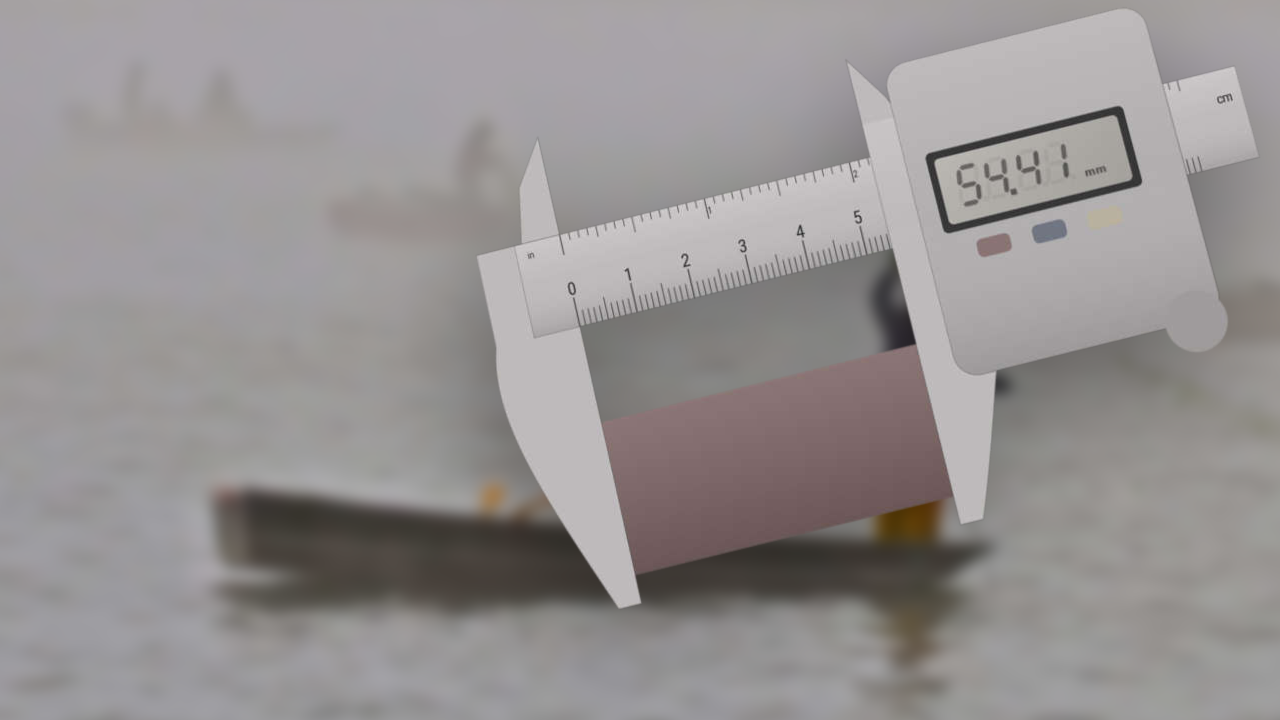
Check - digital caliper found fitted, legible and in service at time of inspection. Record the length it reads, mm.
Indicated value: 54.41 mm
